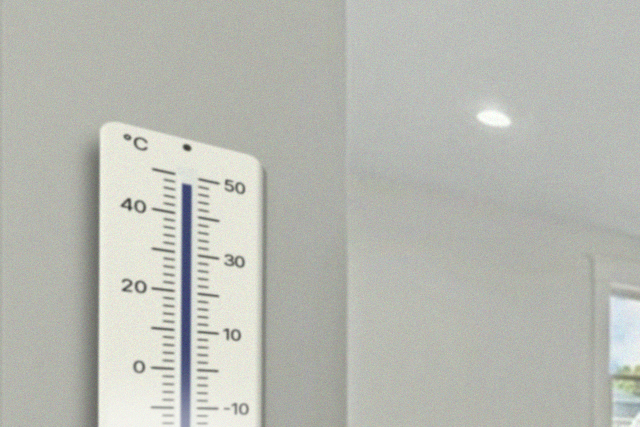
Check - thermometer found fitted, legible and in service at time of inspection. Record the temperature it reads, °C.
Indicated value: 48 °C
